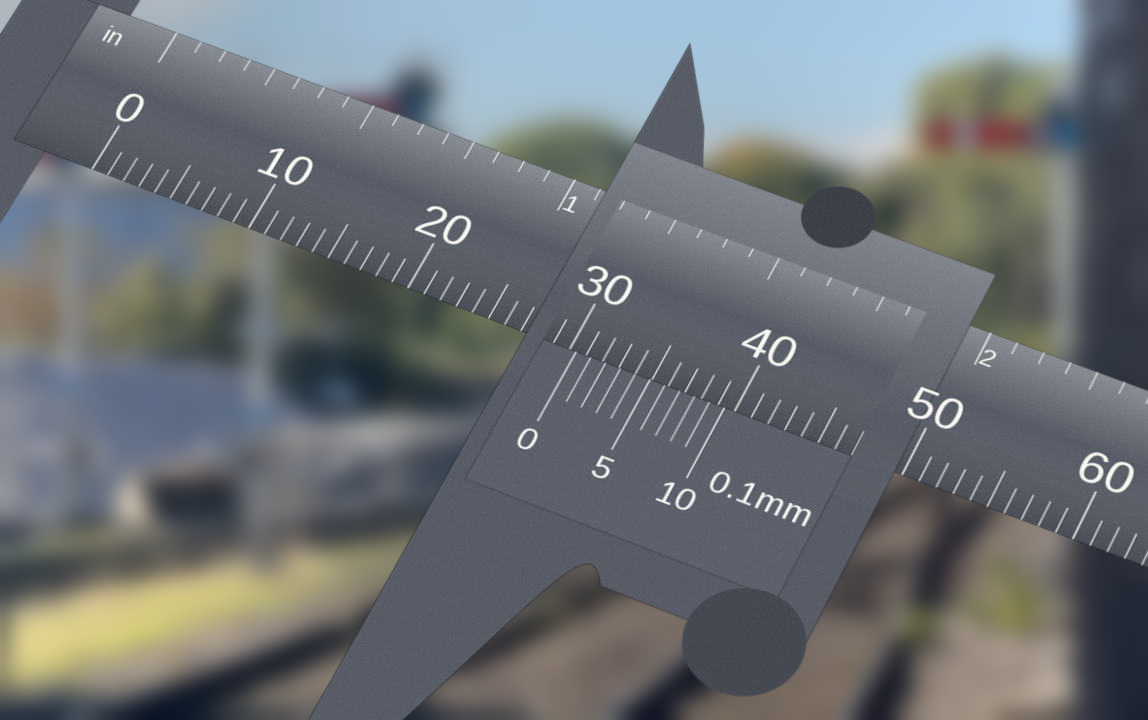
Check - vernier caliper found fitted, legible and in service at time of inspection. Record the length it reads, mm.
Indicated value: 30.4 mm
